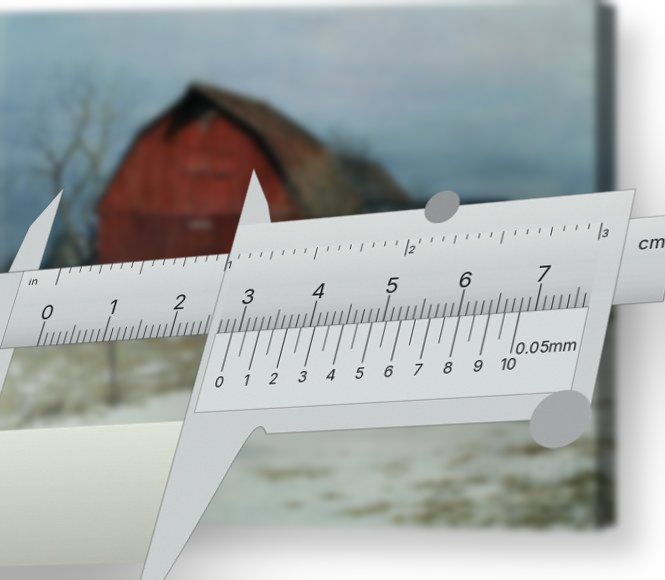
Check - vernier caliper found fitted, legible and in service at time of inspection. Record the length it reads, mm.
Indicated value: 29.0 mm
